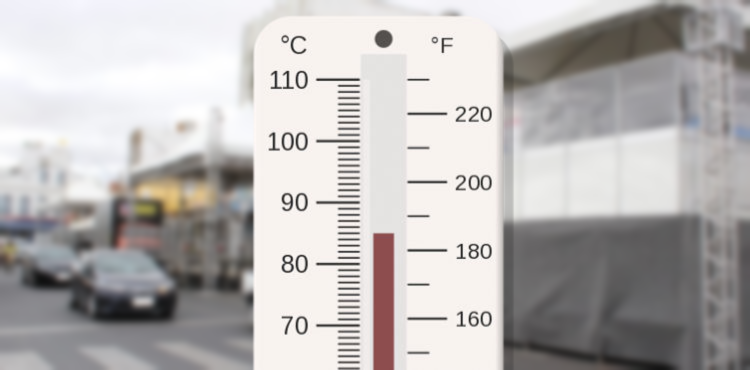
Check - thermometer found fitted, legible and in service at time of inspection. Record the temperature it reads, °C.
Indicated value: 85 °C
